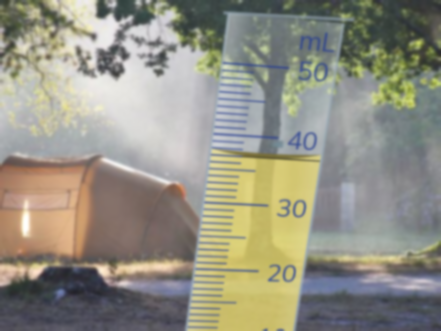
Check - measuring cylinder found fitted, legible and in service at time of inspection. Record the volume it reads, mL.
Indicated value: 37 mL
